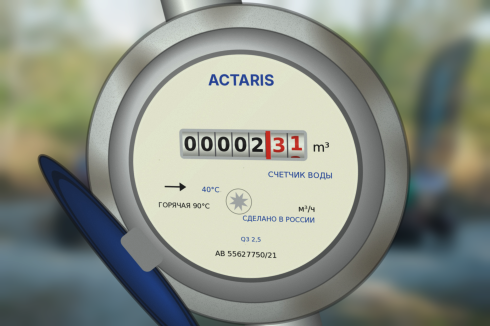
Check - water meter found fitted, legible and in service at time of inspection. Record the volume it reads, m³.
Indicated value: 2.31 m³
